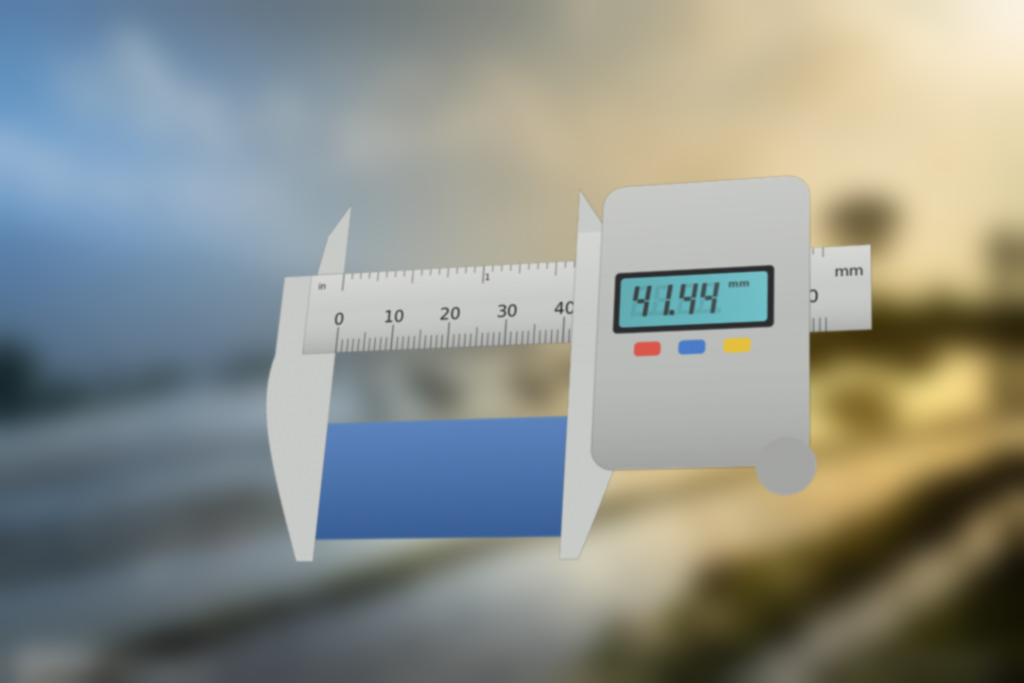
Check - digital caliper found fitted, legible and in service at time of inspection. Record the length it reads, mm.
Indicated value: 41.44 mm
